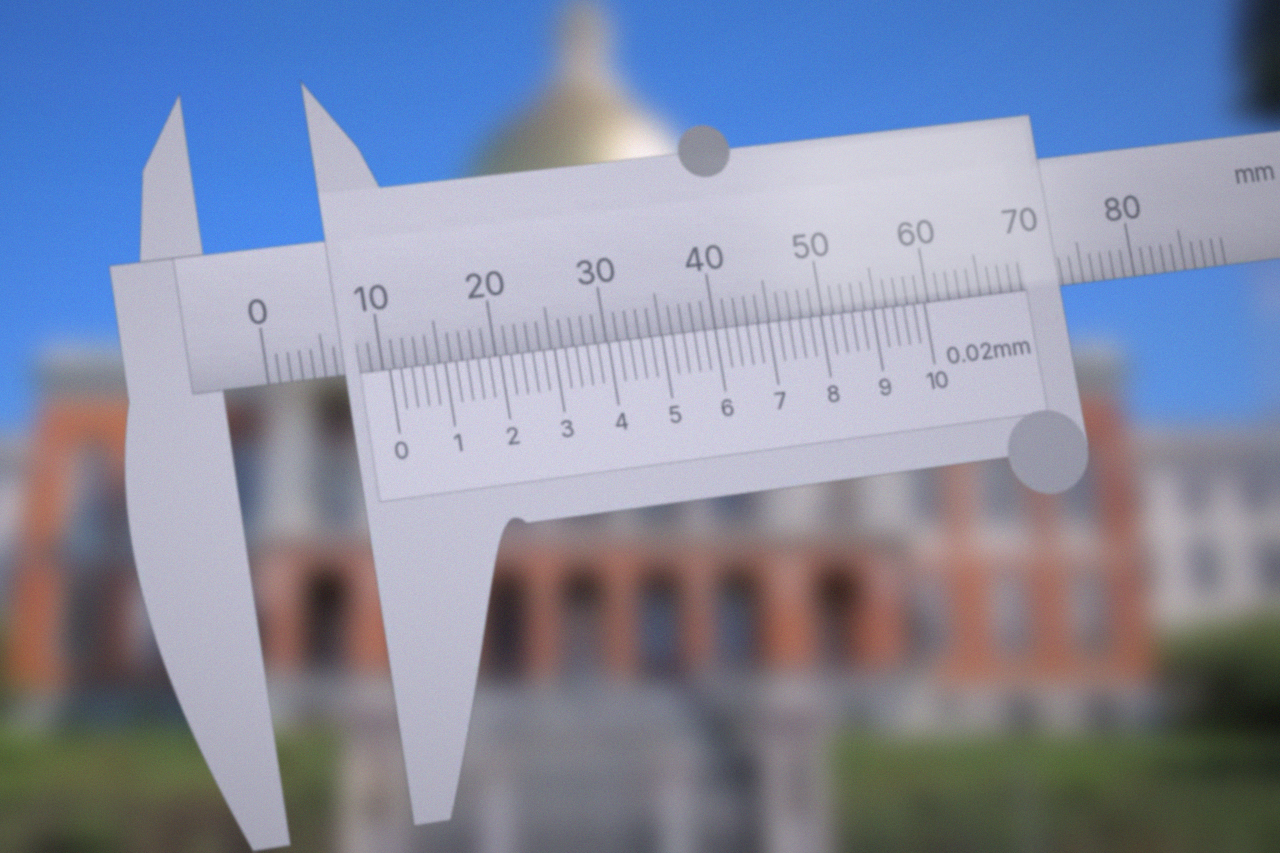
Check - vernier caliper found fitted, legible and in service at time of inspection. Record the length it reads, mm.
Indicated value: 10.6 mm
